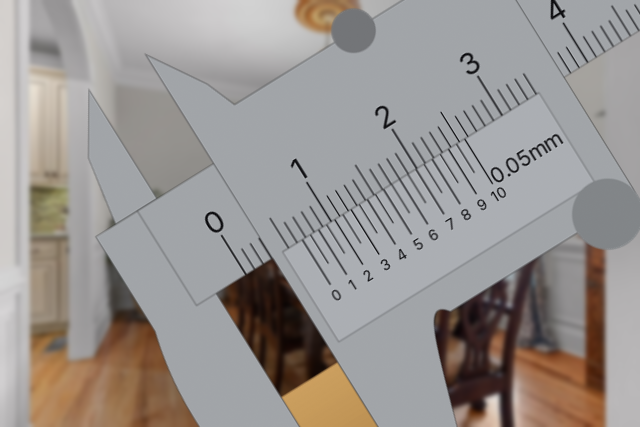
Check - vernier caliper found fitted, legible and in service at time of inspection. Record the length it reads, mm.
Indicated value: 6.6 mm
